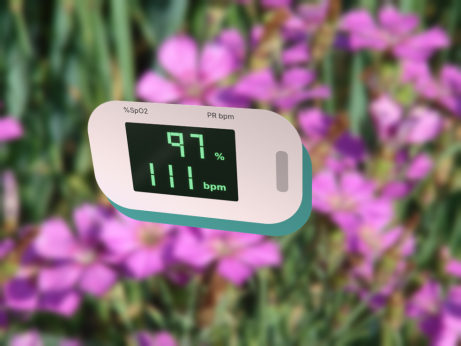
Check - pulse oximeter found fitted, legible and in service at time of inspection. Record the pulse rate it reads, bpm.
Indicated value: 111 bpm
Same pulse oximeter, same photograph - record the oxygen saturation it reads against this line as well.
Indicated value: 97 %
